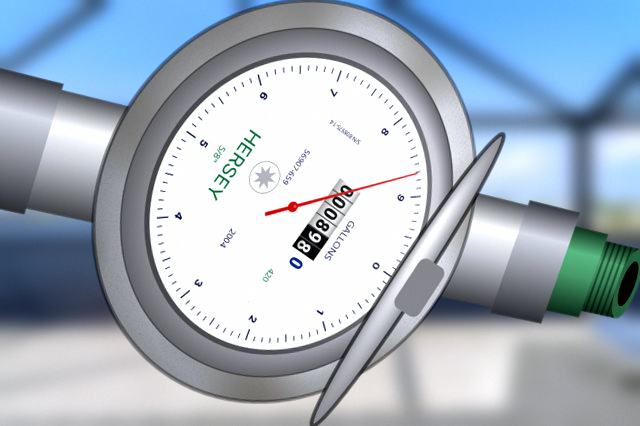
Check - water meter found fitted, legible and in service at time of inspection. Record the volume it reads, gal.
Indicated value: 8978.7 gal
